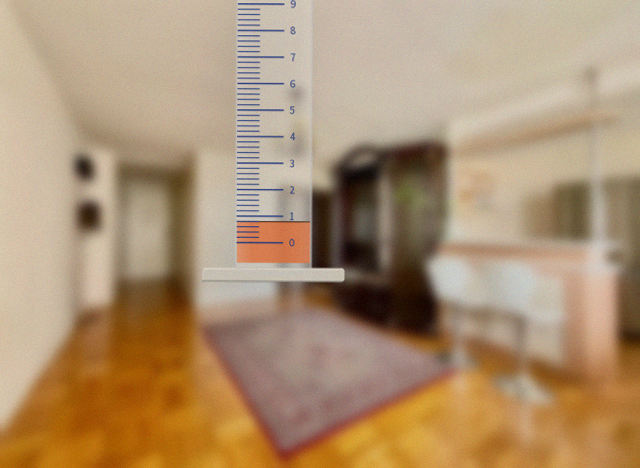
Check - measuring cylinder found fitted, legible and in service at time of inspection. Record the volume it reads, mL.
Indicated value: 0.8 mL
